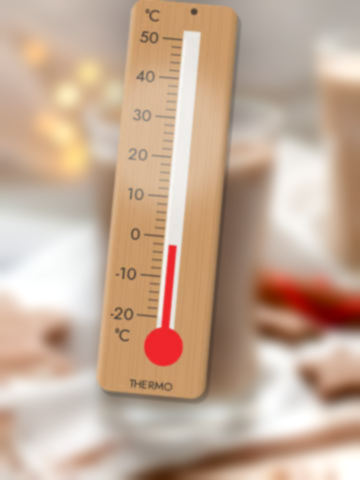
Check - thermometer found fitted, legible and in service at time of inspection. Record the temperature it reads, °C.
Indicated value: -2 °C
